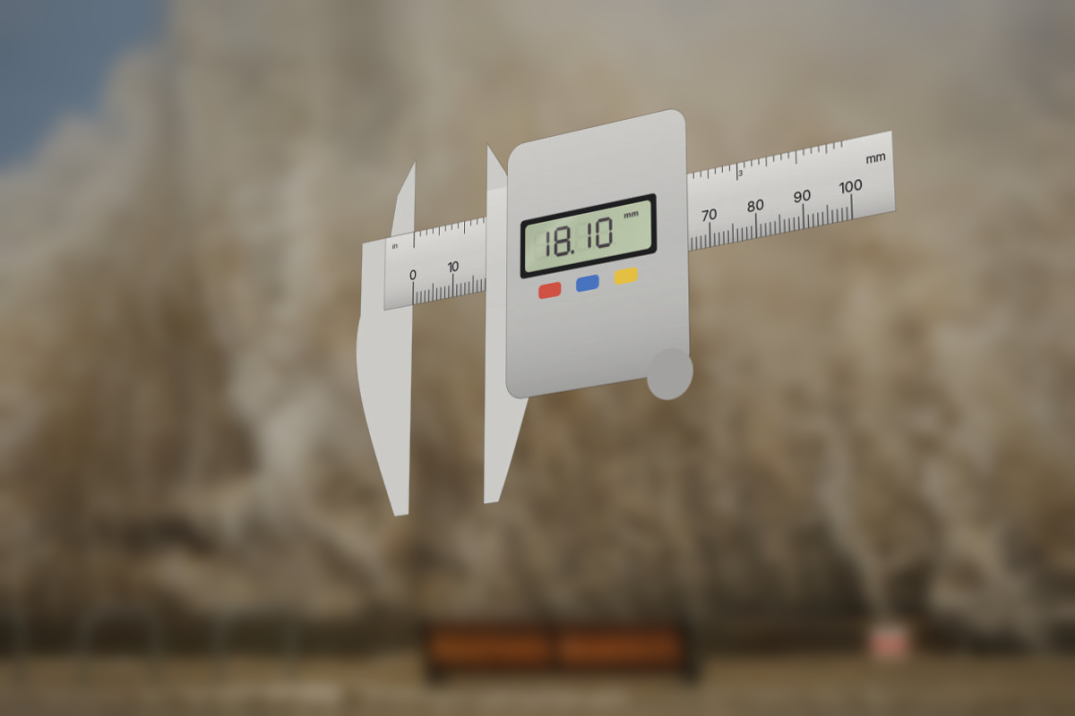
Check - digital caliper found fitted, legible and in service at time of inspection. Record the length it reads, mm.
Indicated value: 18.10 mm
